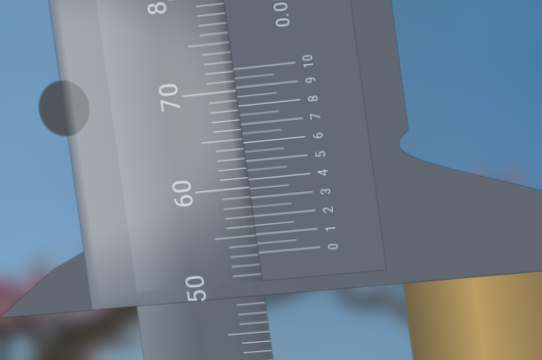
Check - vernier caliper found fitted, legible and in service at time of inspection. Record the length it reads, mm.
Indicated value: 53.2 mm
